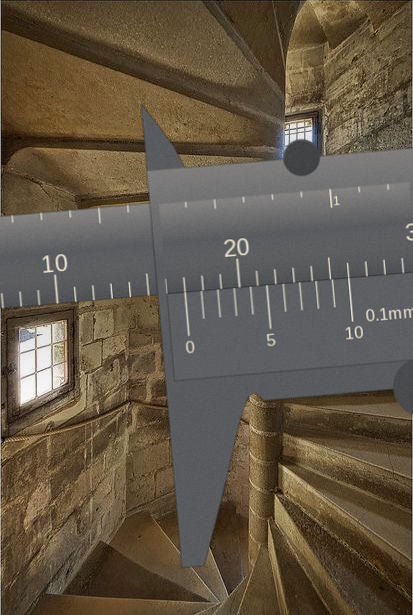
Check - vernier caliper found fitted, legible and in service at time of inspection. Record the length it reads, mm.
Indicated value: 17.0 mm
